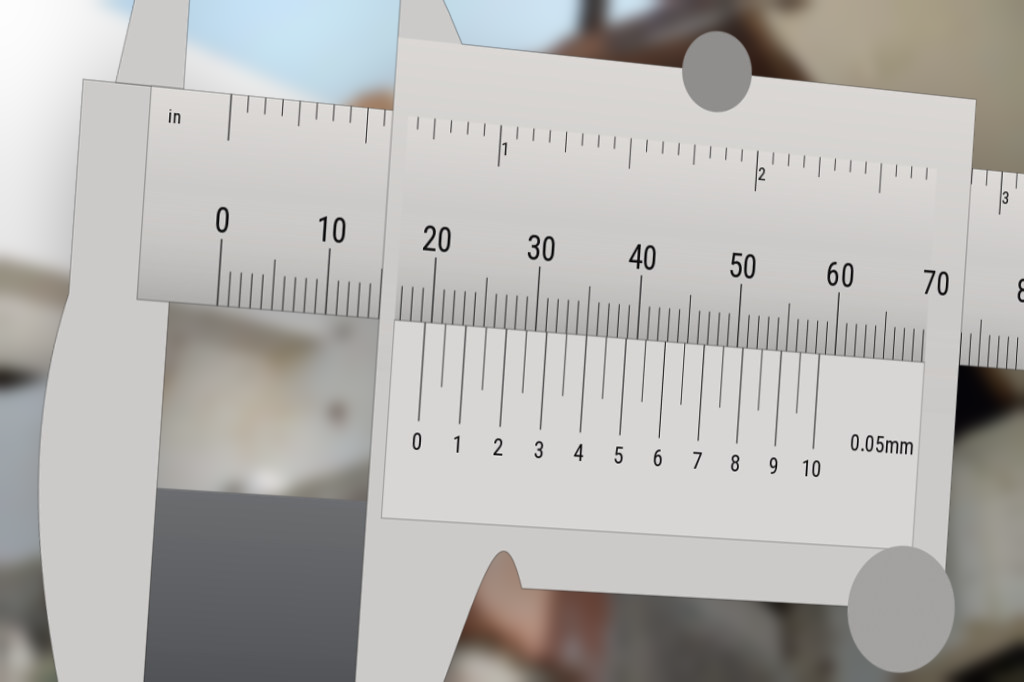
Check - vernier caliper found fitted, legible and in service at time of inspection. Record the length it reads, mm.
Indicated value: 19.4 mm
